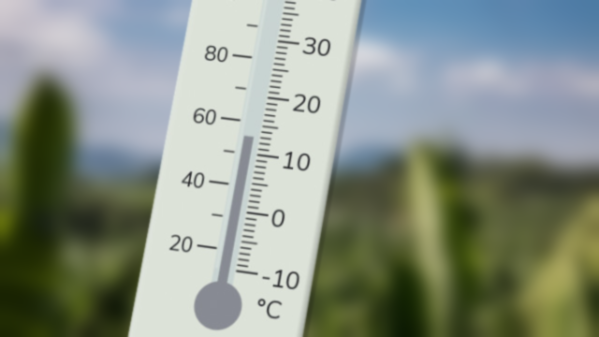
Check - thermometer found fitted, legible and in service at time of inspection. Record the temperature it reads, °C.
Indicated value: 13 °C
